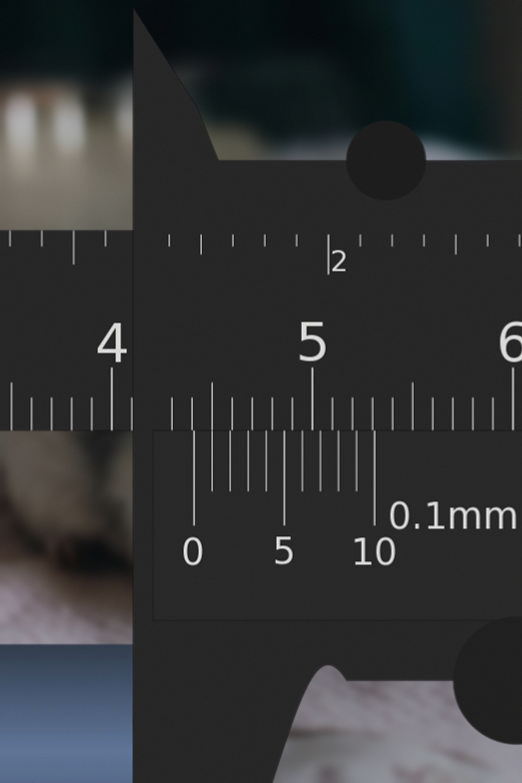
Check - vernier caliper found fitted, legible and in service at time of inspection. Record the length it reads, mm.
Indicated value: 44.1 mm
